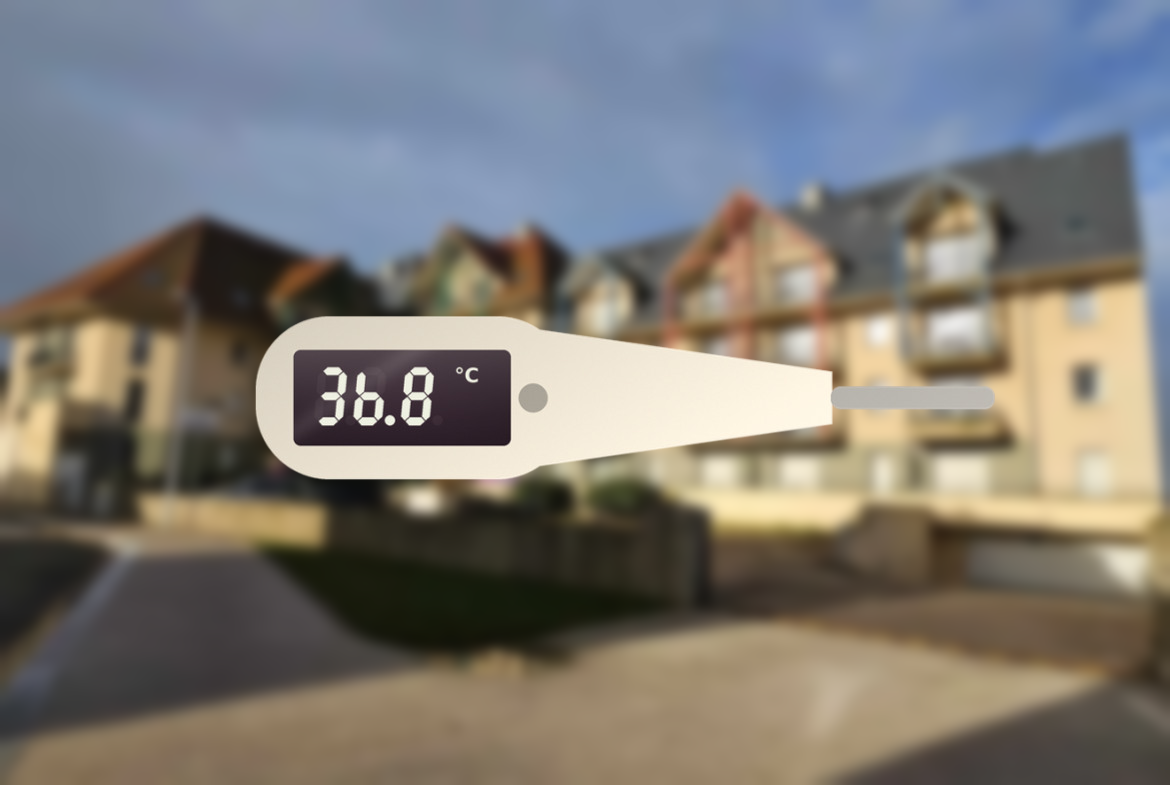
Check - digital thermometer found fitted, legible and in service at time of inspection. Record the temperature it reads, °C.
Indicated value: 36.8 °C
